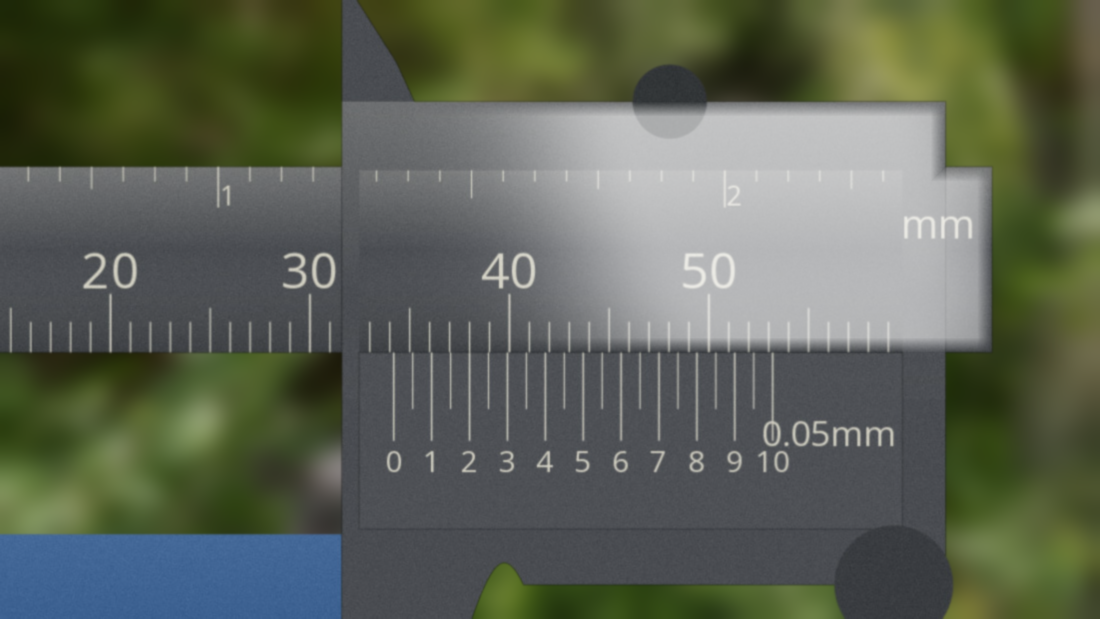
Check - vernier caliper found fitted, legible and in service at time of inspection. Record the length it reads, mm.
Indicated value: 34.2 mm
